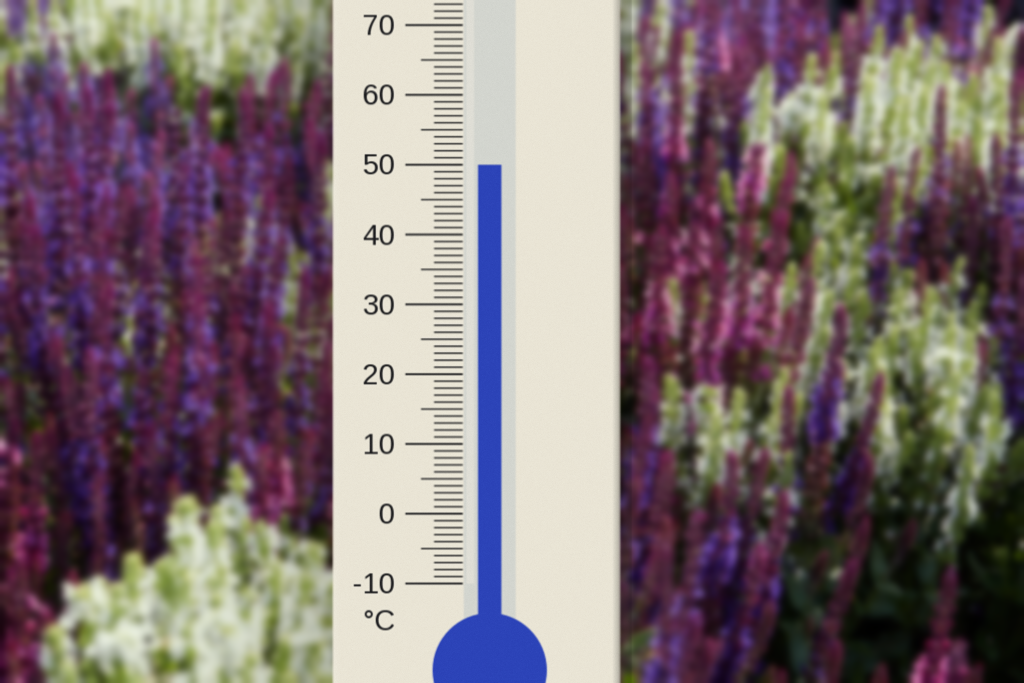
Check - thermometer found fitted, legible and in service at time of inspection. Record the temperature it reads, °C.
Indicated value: 50 °C
